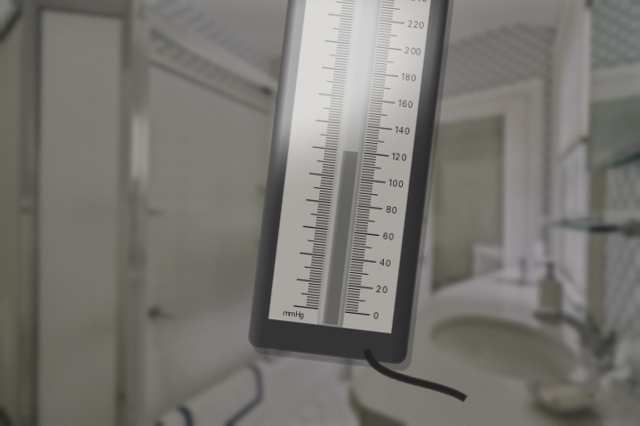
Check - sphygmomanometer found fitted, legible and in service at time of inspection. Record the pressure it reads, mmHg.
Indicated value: 120 mmHg
